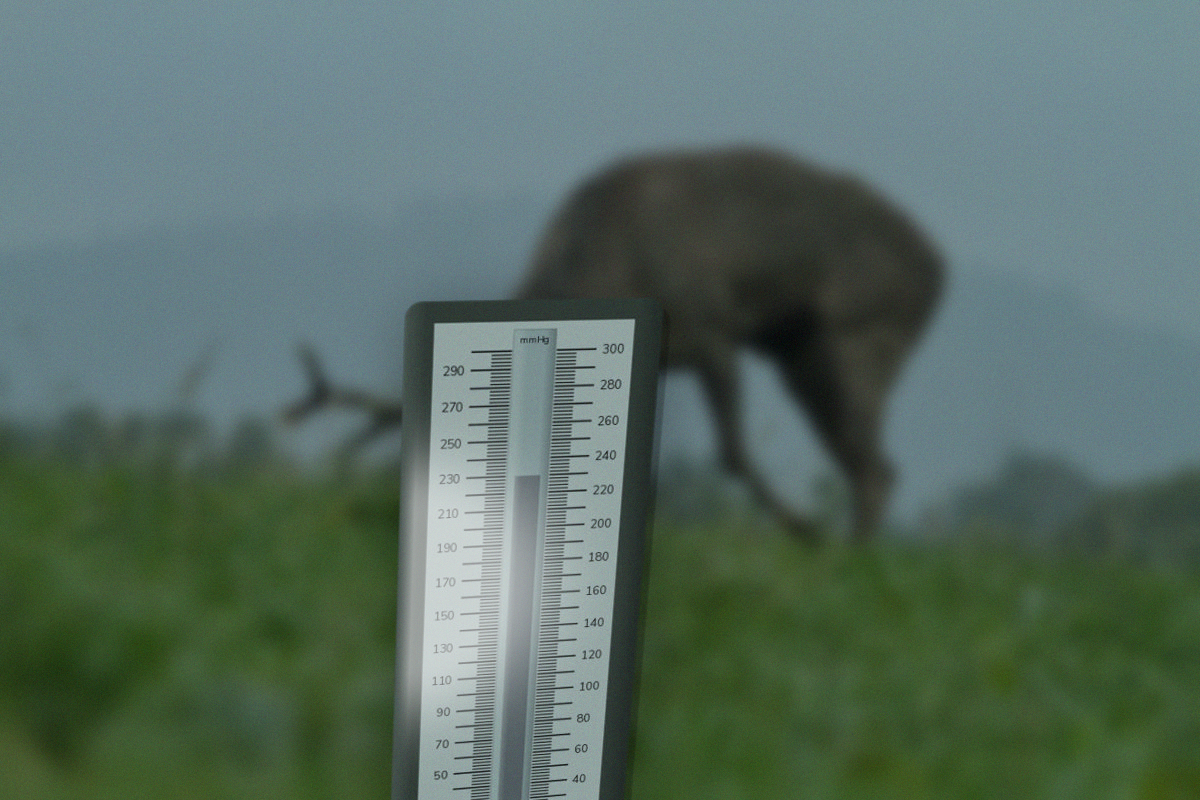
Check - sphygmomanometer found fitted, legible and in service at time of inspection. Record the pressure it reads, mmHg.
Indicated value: 230 mmHg
